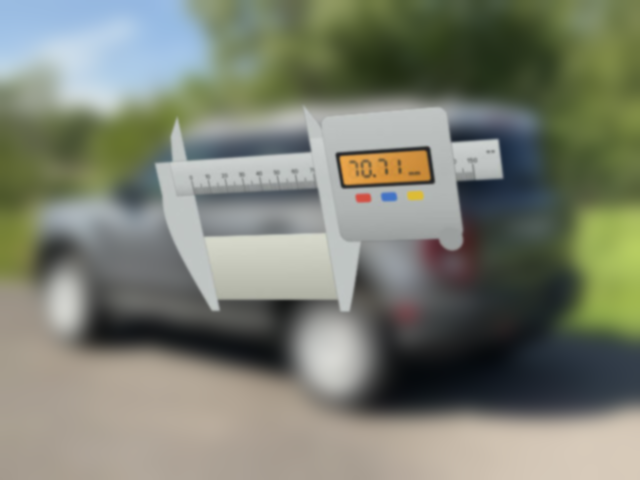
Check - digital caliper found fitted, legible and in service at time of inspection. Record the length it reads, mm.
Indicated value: 70.71 mm
